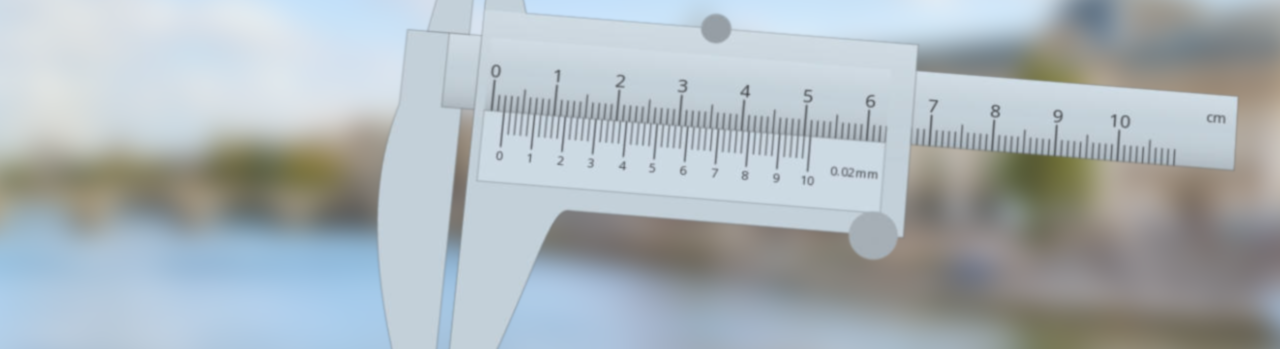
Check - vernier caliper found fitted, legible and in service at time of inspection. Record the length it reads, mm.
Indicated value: 2.0 mm
